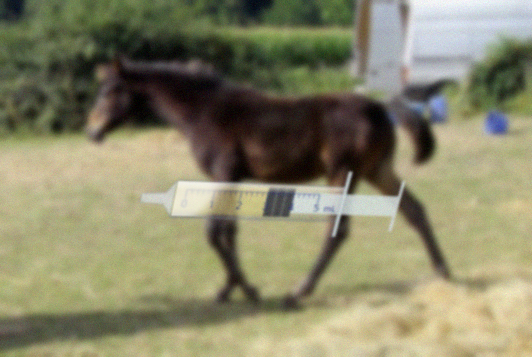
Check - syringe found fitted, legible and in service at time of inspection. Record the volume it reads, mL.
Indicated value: 3 mL
